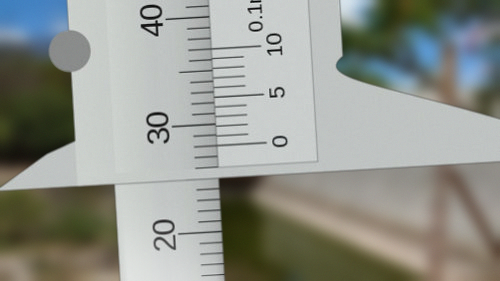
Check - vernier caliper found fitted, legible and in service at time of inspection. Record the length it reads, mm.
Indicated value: 28.0 mm
